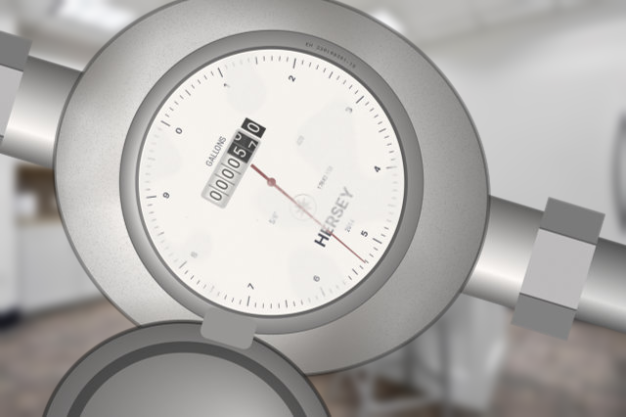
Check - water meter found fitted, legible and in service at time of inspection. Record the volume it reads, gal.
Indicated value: 565.3 gal
